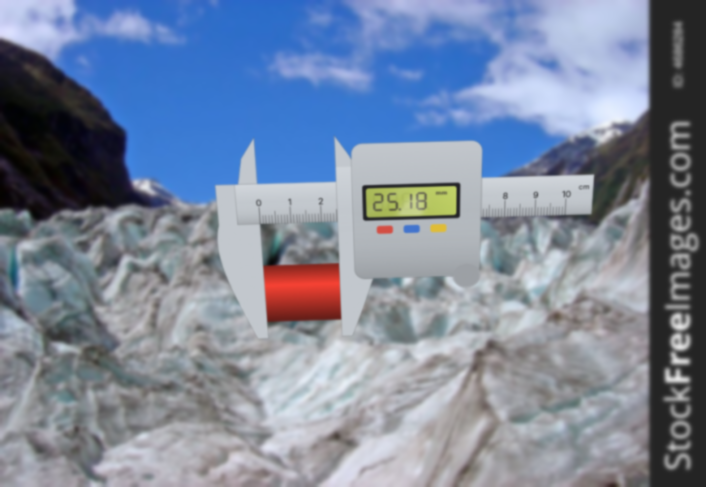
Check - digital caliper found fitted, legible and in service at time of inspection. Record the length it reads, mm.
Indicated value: 25.18 mm
